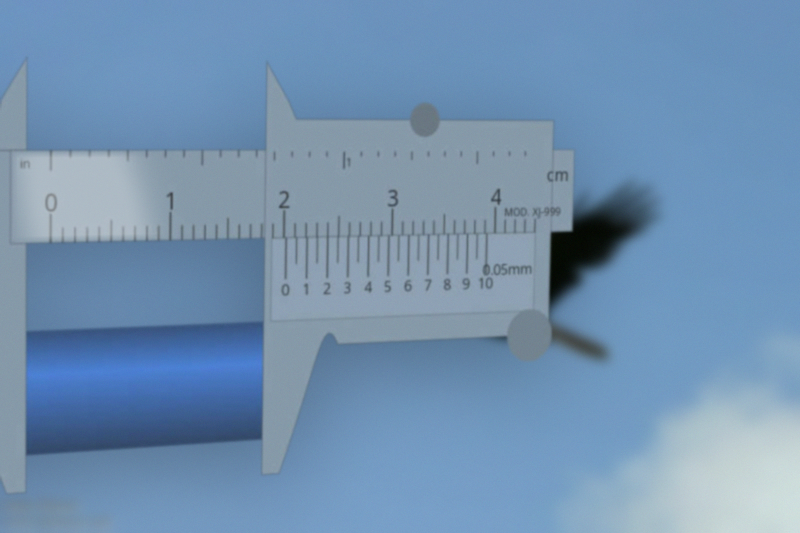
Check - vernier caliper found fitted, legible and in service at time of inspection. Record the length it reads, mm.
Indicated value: 20.2 mm
